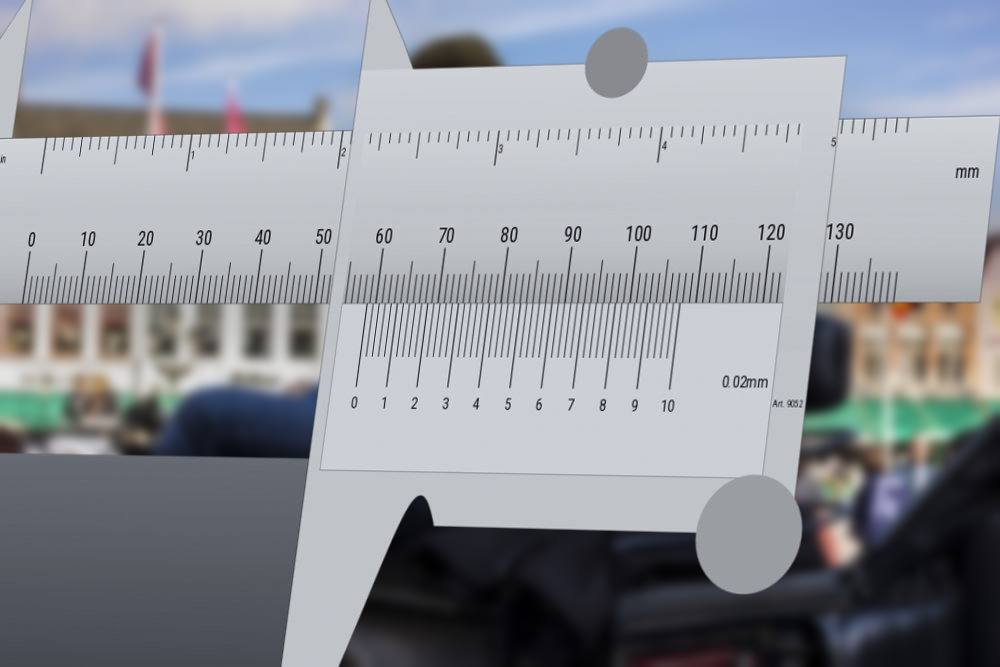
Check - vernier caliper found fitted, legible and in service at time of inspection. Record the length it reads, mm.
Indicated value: 58.6 mm
